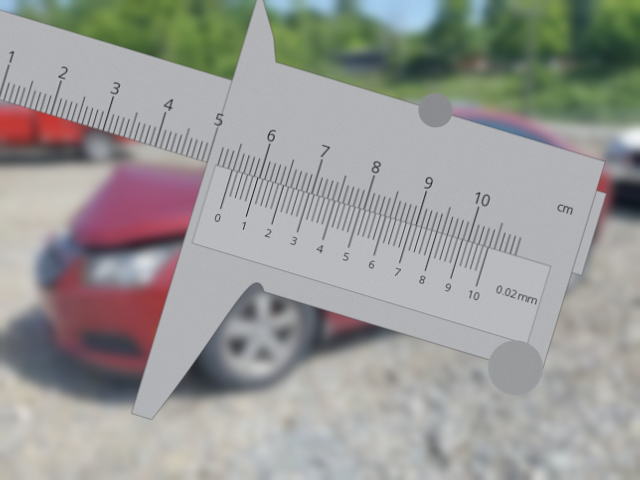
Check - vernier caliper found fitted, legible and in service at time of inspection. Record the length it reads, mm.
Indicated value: 54.8 mm
